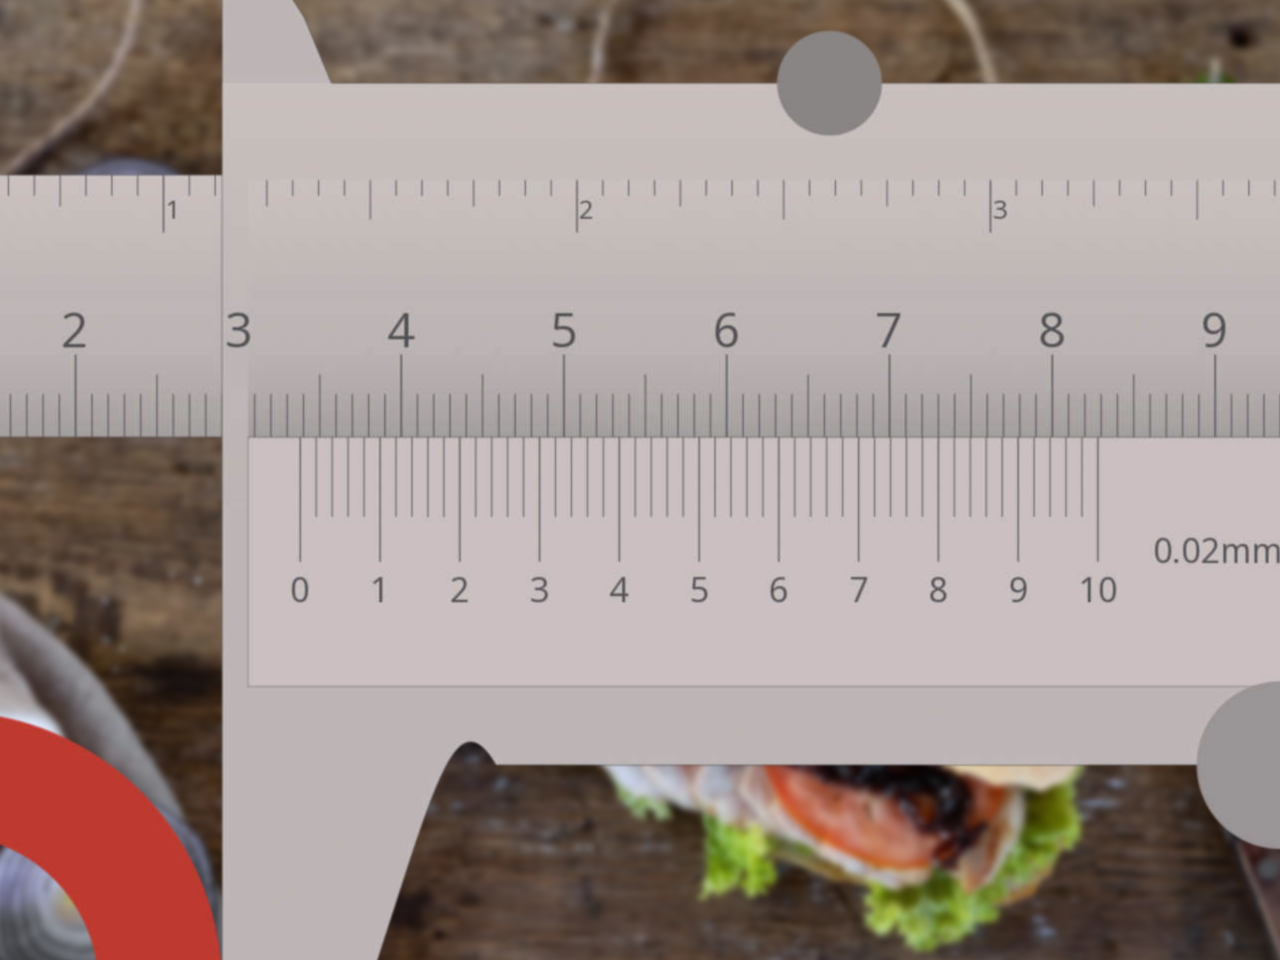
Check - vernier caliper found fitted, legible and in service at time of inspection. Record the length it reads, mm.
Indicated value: 33.8 mm
